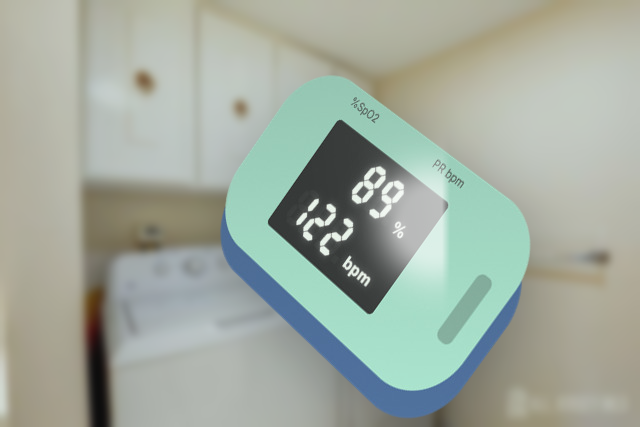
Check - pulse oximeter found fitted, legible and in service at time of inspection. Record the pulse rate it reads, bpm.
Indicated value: 122 bpm
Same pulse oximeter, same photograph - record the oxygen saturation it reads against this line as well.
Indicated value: 89 %
